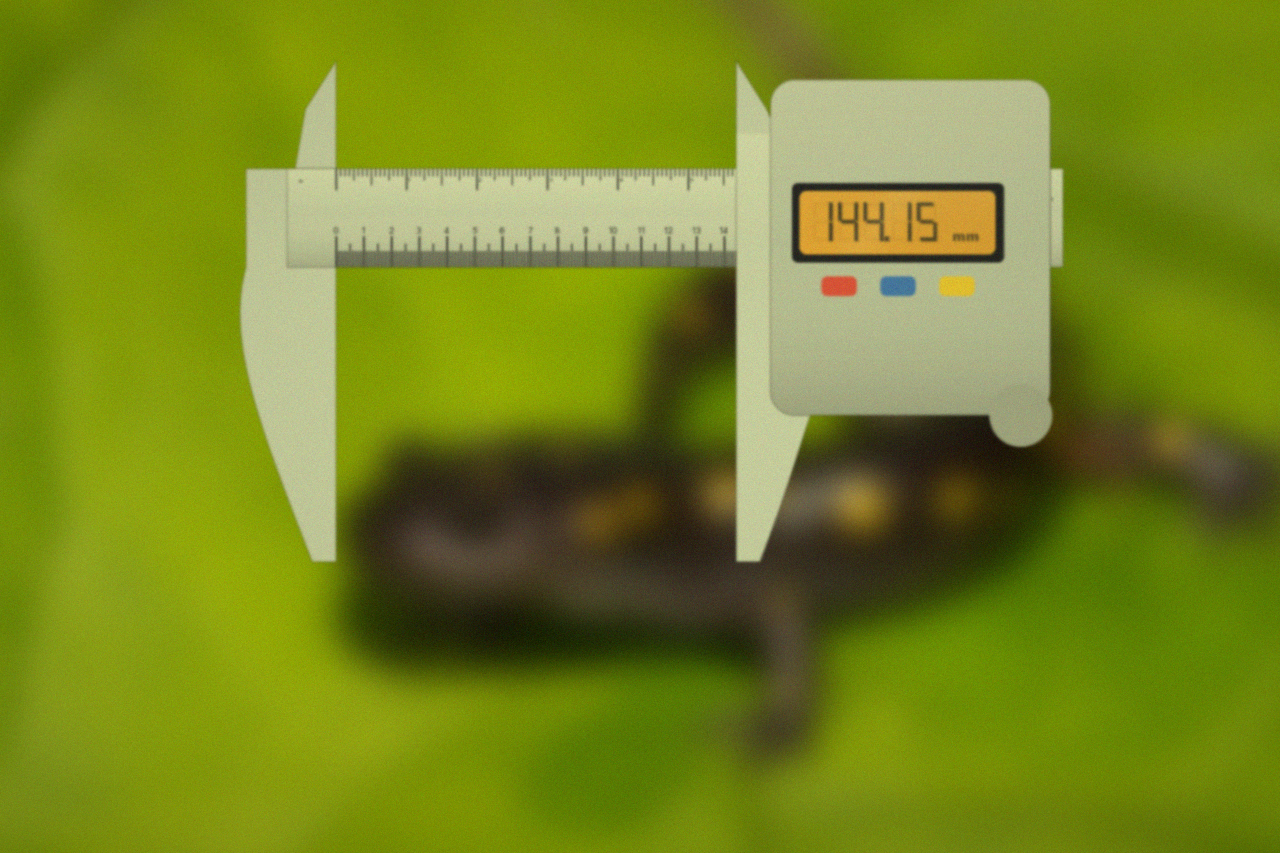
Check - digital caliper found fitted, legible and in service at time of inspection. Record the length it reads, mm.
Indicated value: 144.15 mm
